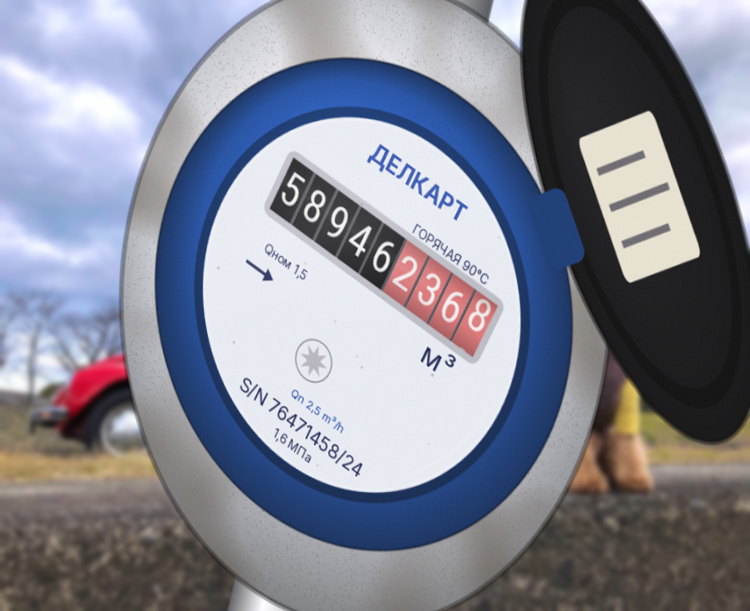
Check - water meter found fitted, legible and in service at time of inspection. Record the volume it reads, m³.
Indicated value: 58946.2368 m³
